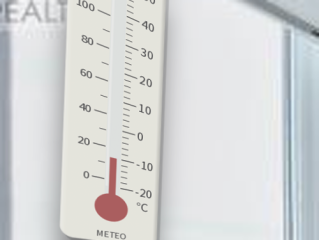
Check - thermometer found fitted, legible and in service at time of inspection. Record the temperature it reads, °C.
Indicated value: -10 °C
